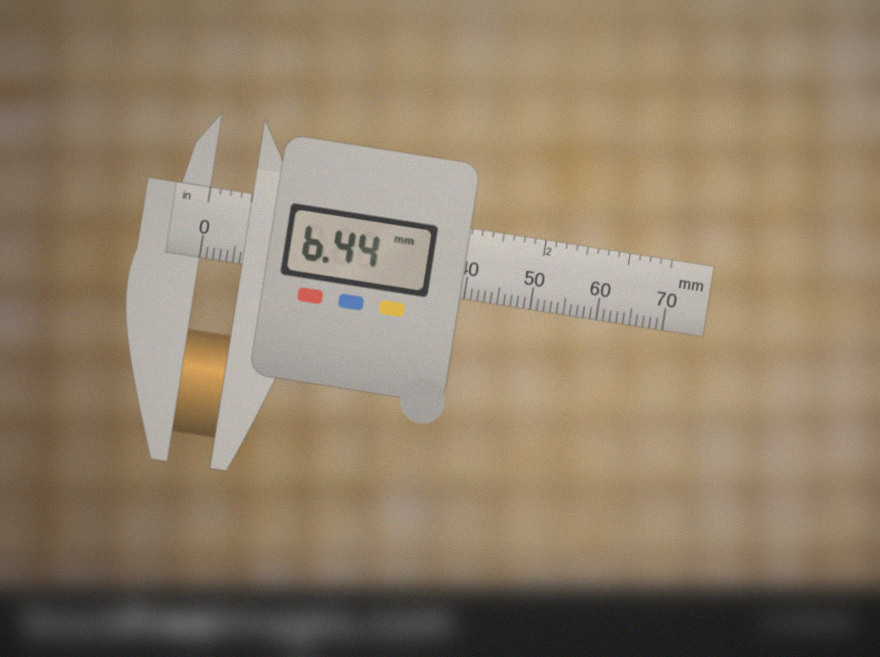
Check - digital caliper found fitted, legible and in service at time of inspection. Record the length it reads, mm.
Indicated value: 6.44 mm
